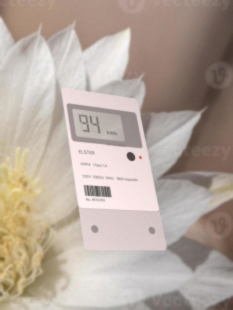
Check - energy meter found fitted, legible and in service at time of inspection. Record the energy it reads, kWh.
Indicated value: 94 kWh
